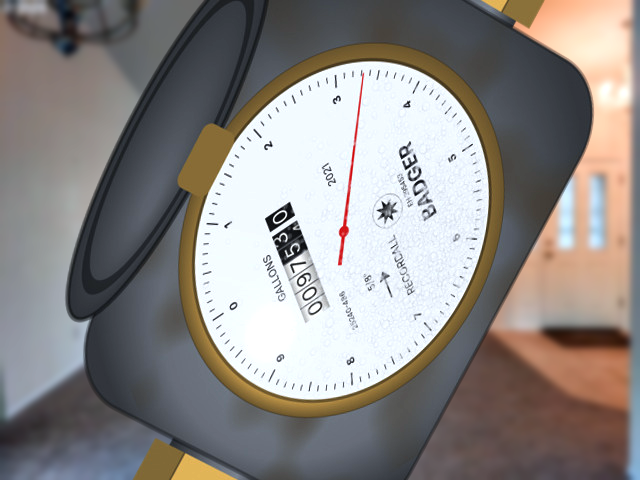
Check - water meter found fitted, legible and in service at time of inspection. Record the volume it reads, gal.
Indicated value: 97533.3 gal
